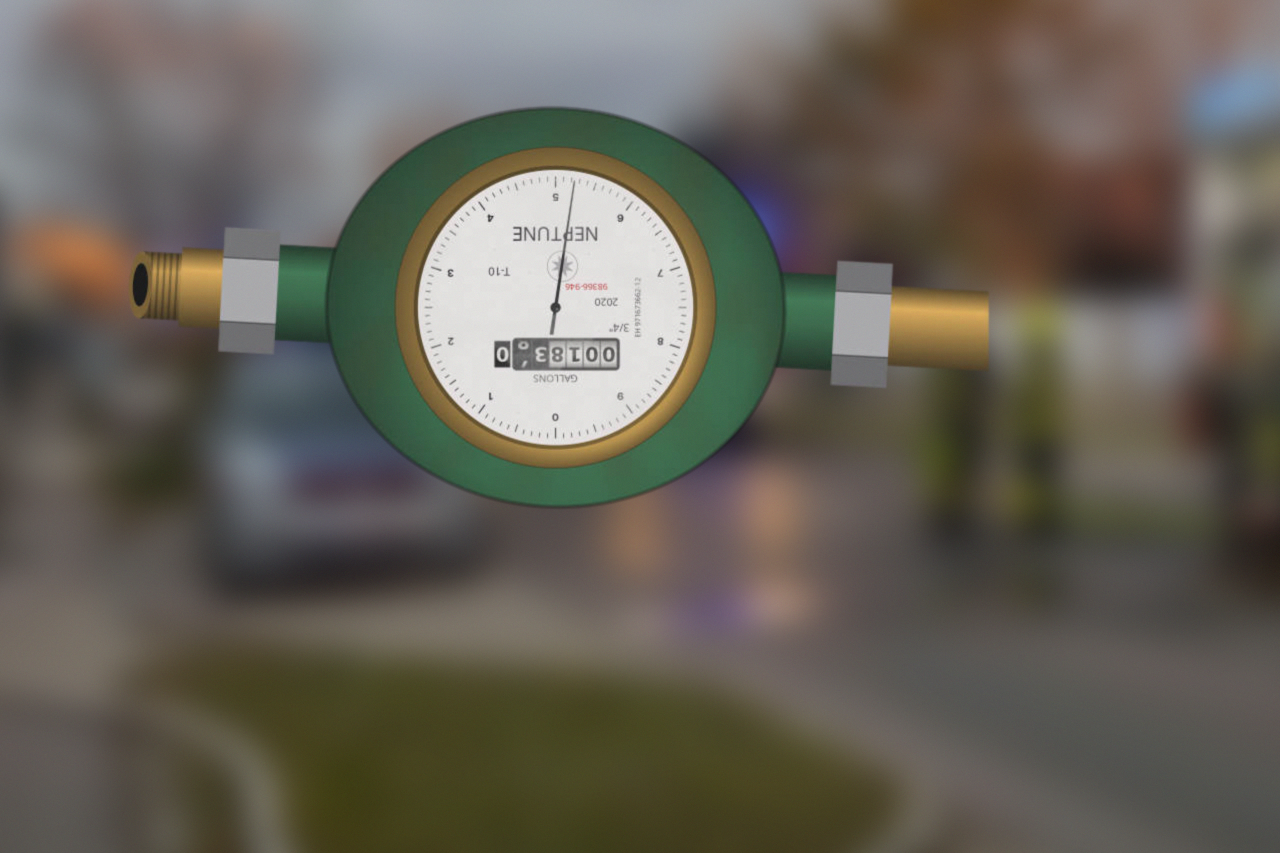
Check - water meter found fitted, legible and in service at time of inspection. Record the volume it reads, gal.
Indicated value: 18375.2 gal
